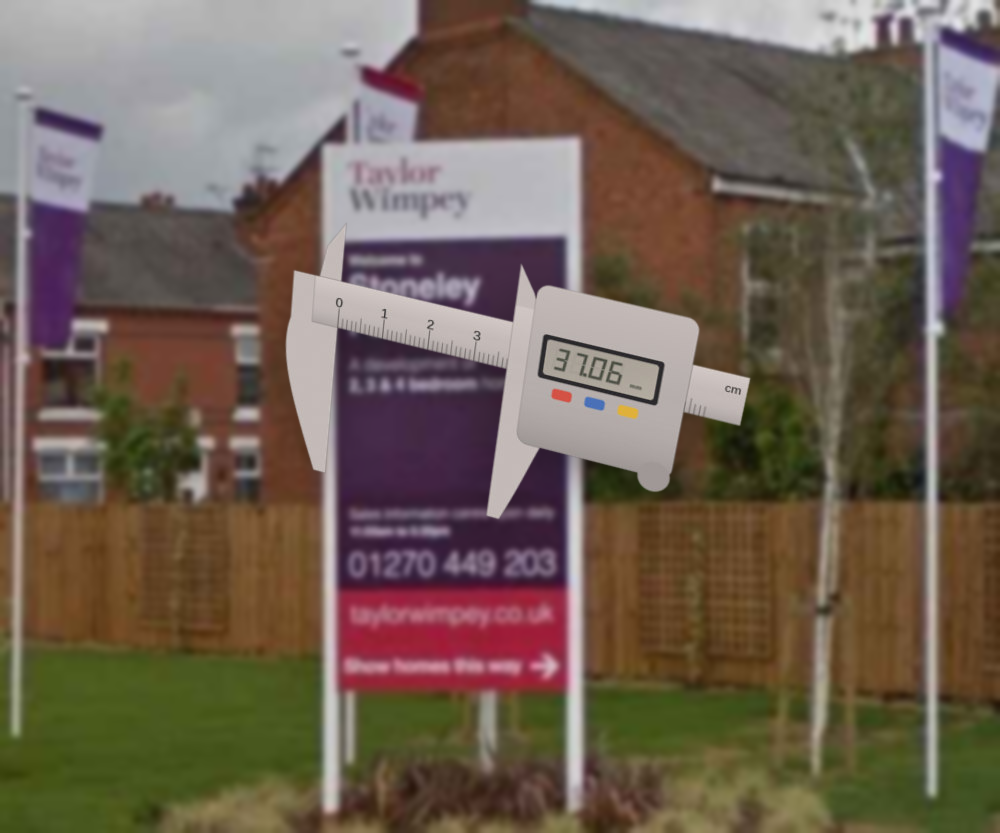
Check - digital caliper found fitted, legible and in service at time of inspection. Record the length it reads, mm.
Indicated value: 37.06 mm
